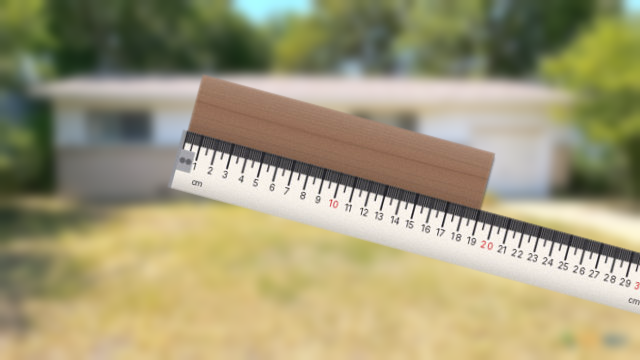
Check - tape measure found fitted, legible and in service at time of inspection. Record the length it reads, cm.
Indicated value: 19 cm
